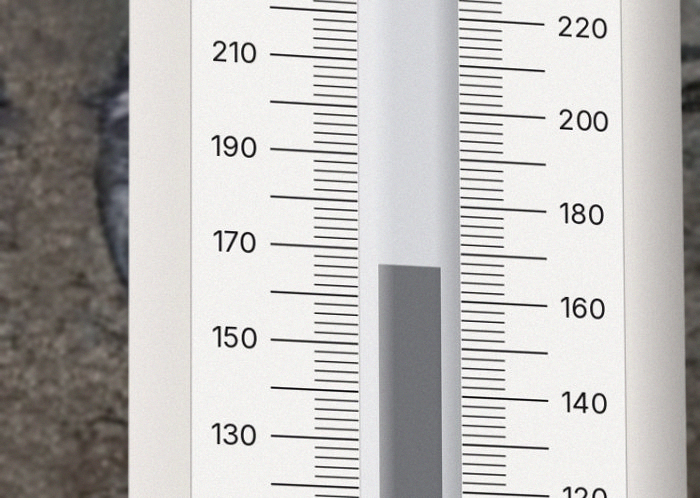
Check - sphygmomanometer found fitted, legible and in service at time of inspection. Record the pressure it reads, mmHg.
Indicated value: 167 mmHg
